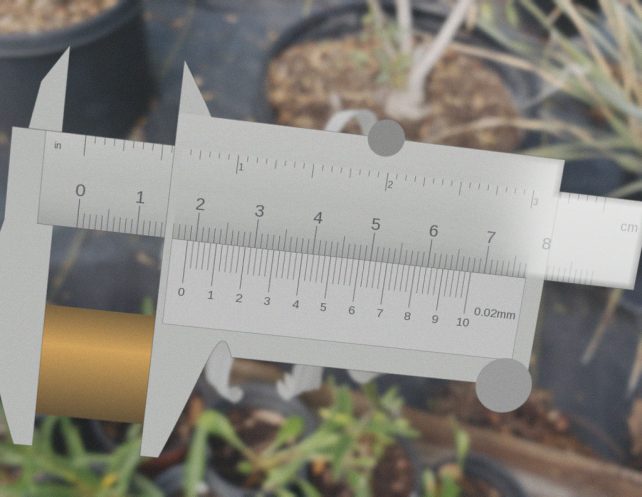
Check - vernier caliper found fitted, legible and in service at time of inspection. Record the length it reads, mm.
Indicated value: 18.6 mm
